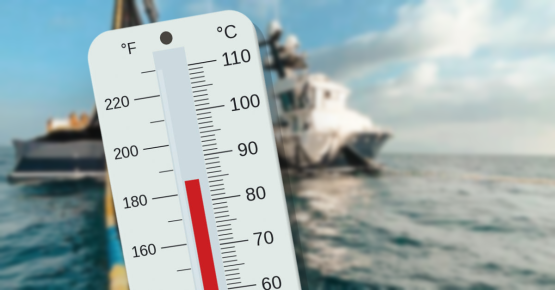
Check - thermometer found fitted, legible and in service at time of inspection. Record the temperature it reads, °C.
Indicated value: 85 °C
